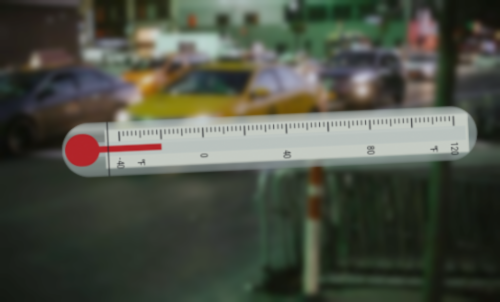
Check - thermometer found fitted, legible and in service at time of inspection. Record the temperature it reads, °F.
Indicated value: -20 °F
